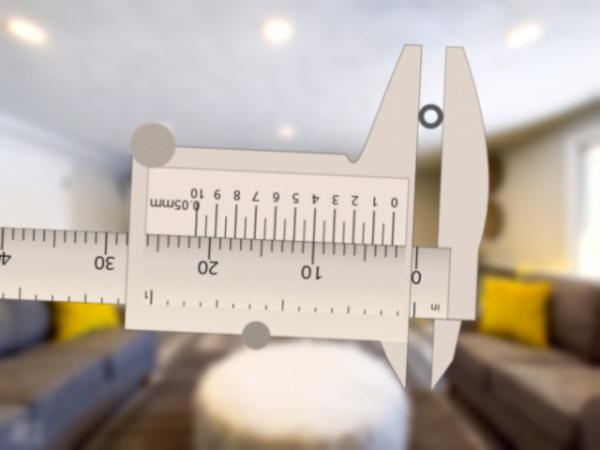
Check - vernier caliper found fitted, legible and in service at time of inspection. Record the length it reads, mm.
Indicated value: 2.4 mm
